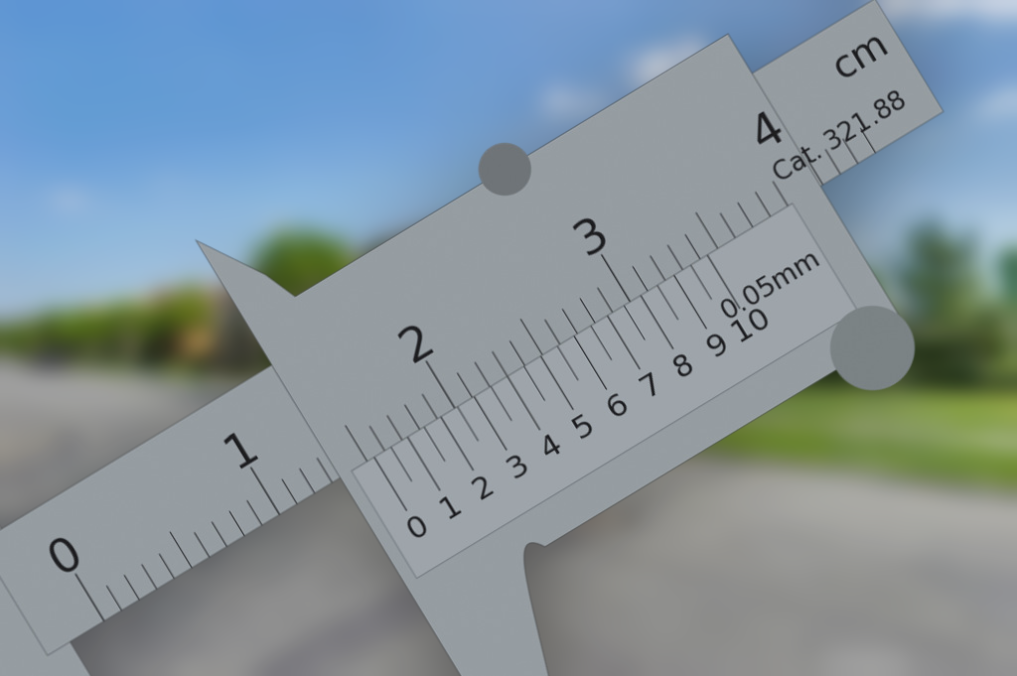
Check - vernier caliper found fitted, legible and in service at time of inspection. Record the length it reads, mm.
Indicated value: 15.4 mm
